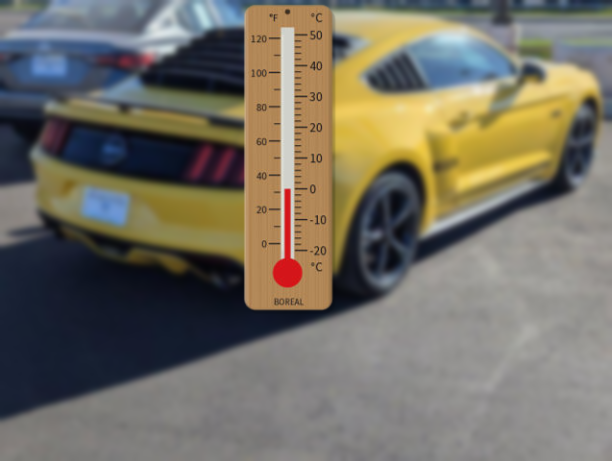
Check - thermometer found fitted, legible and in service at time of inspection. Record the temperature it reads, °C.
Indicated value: 0 °C
